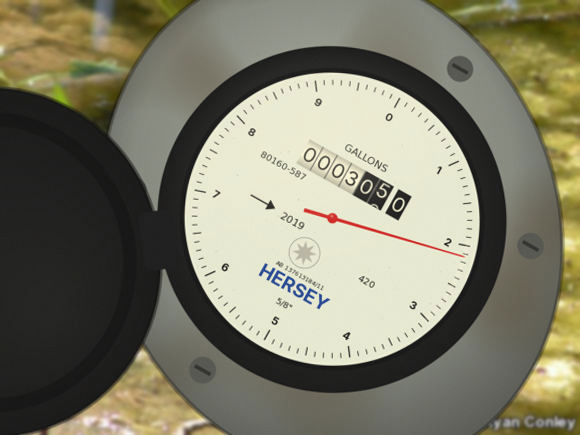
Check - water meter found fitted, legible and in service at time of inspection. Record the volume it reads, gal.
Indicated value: 3052.1 gal
